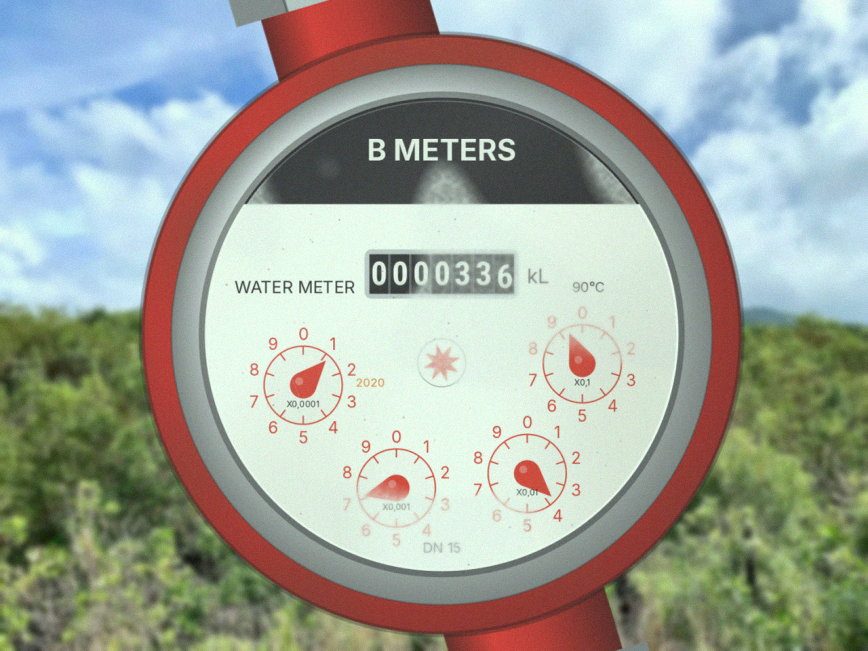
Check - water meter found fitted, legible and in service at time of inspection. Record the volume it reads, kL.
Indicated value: 335.9371 kL
